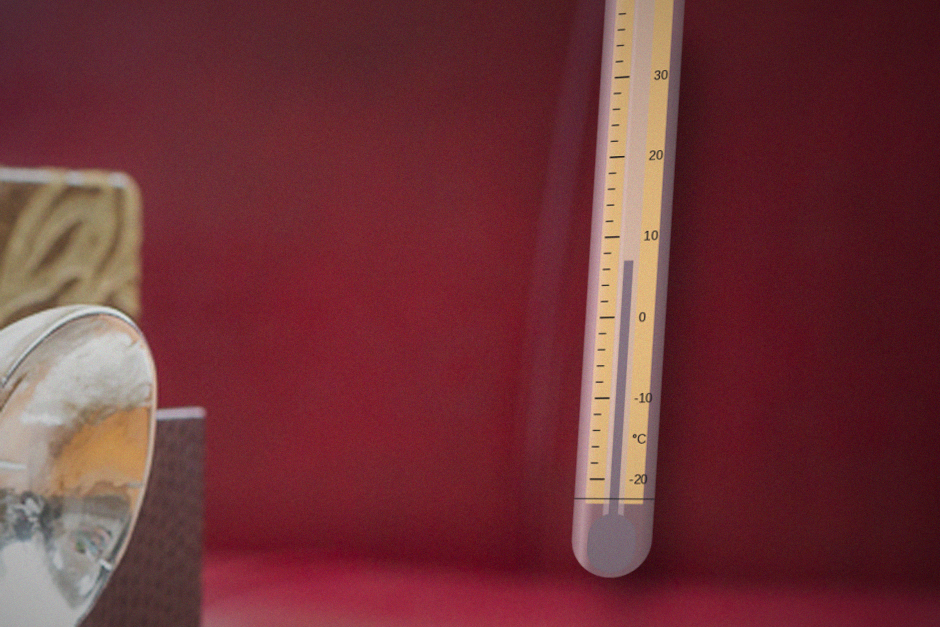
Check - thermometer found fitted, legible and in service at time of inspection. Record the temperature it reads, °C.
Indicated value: 7 °C
